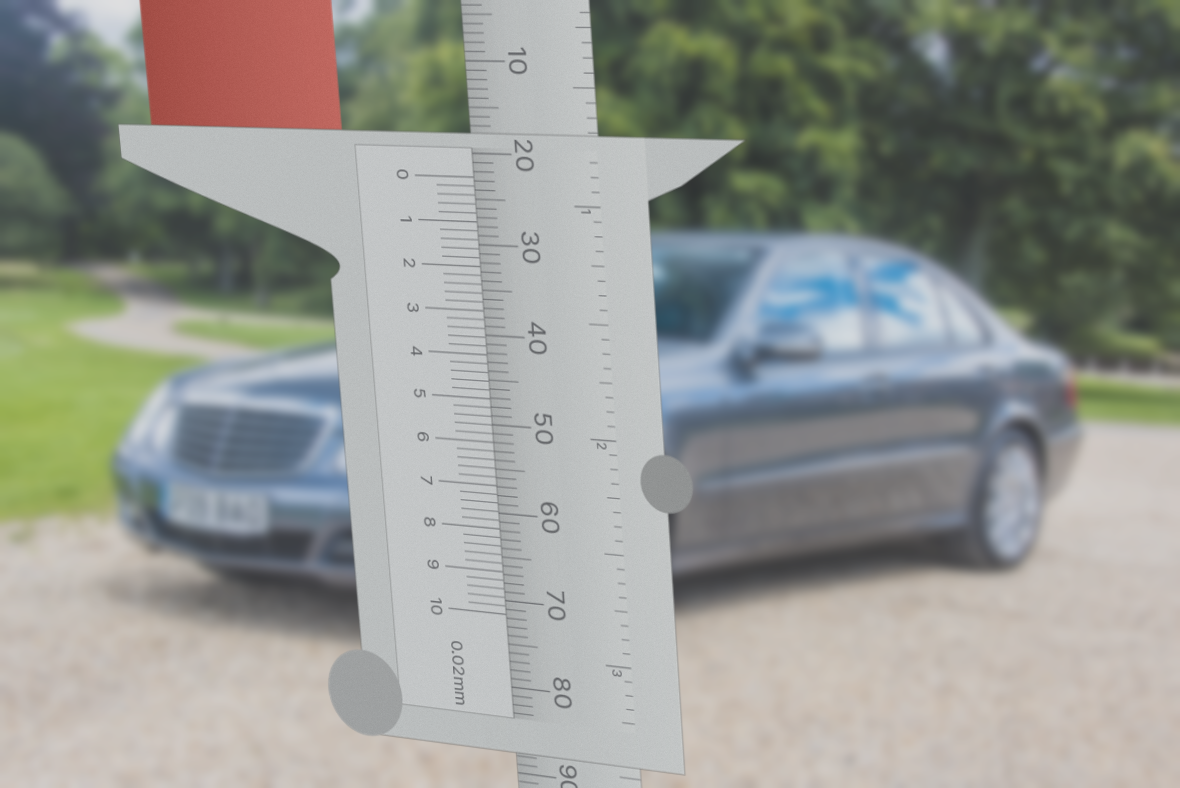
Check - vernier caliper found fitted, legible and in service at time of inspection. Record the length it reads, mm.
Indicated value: 22.6 mm
